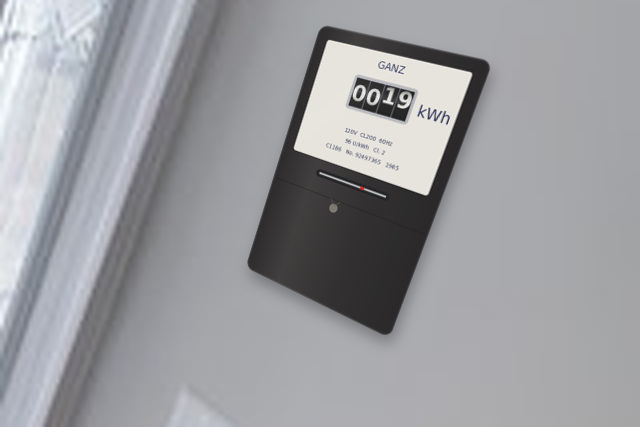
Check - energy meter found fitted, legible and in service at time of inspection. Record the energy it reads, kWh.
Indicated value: 19 kWh
